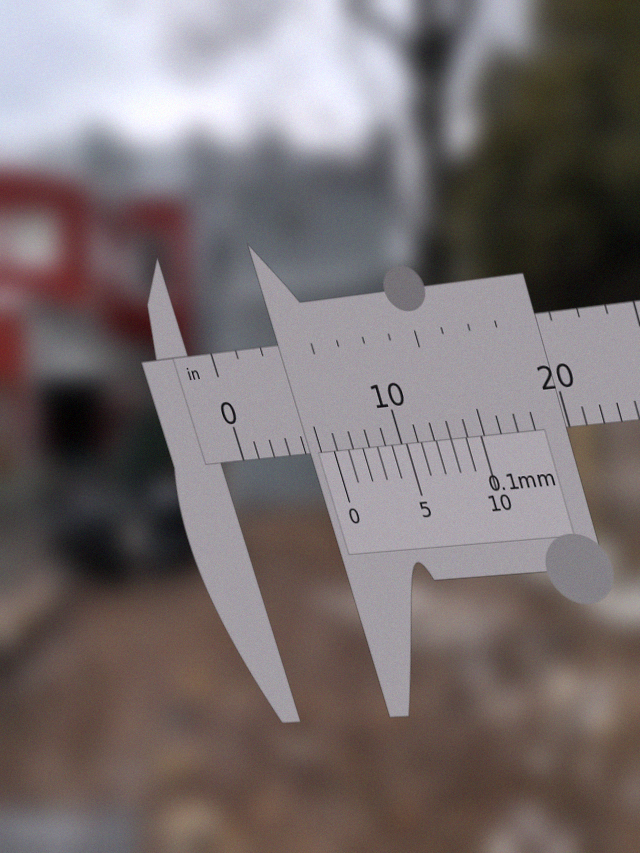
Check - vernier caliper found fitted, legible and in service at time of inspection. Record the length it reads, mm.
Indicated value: 5.8 mm
